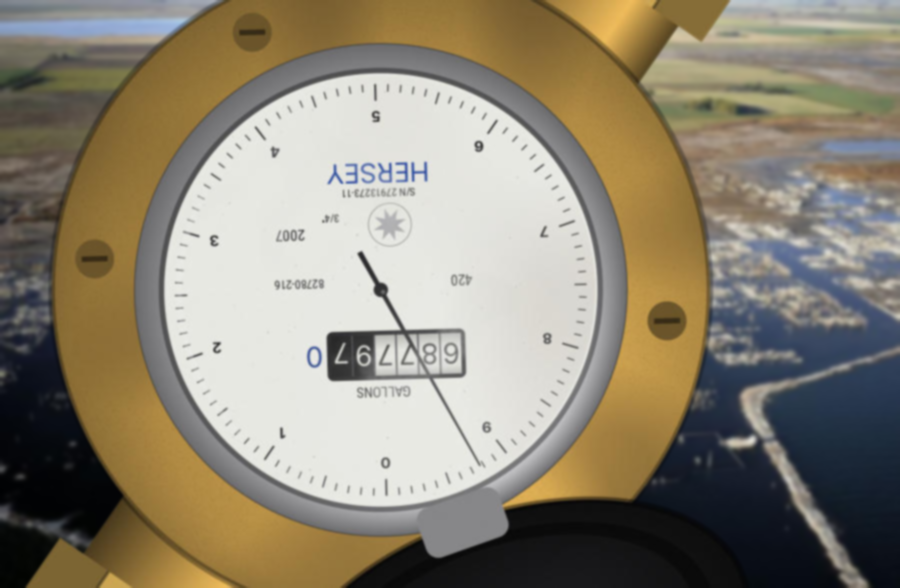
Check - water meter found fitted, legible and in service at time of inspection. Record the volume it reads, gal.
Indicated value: 6877969.2 gal
